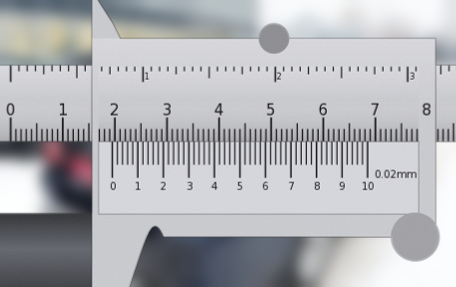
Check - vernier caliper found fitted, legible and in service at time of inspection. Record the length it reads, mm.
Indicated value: 19.5 mm
